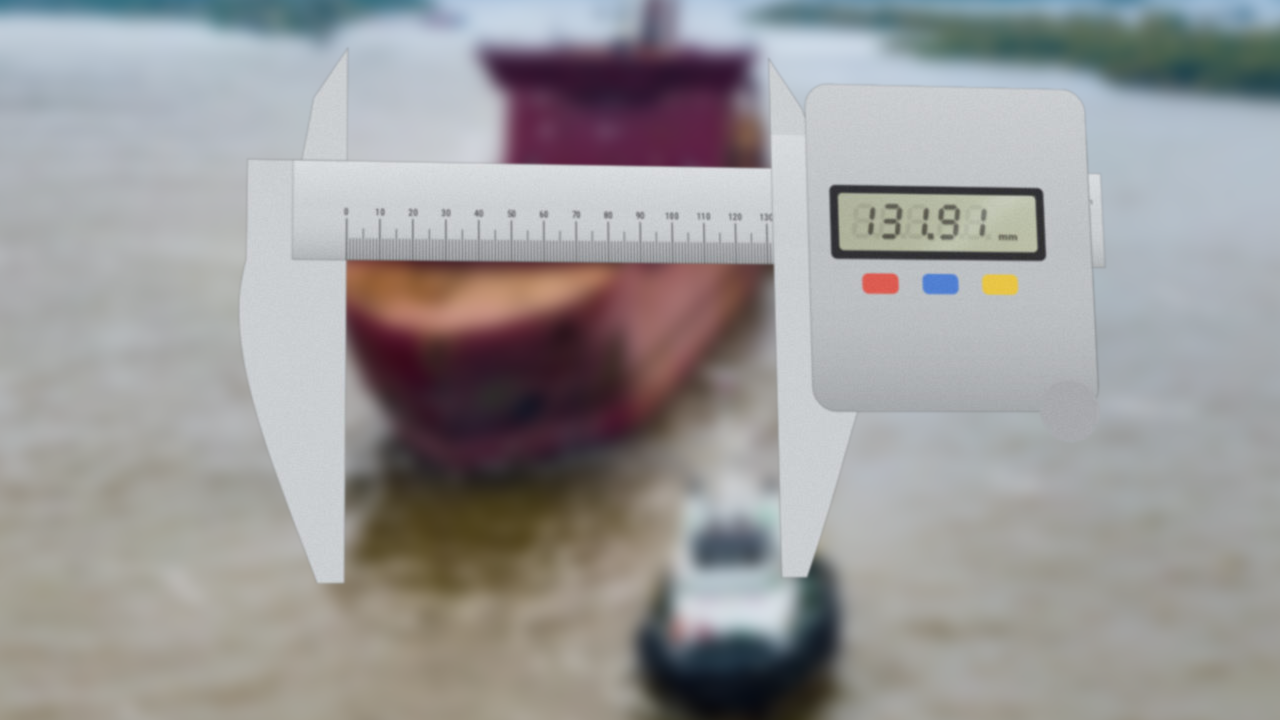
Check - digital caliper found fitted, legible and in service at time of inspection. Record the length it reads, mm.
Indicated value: 131.91 mm
